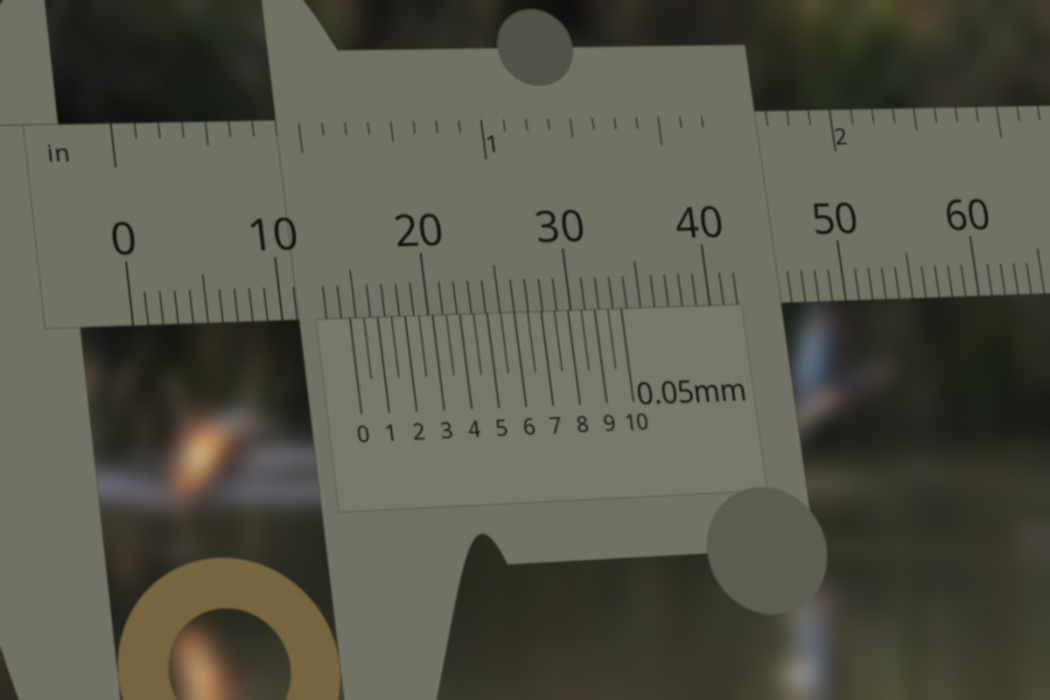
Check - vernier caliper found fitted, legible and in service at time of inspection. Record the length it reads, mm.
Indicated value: 14.6 mm
